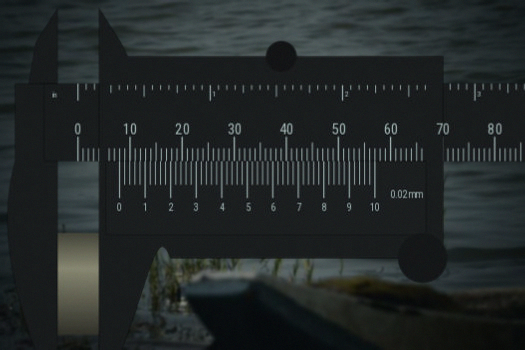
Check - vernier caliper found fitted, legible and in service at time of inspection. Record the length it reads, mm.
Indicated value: 8.0 mm
